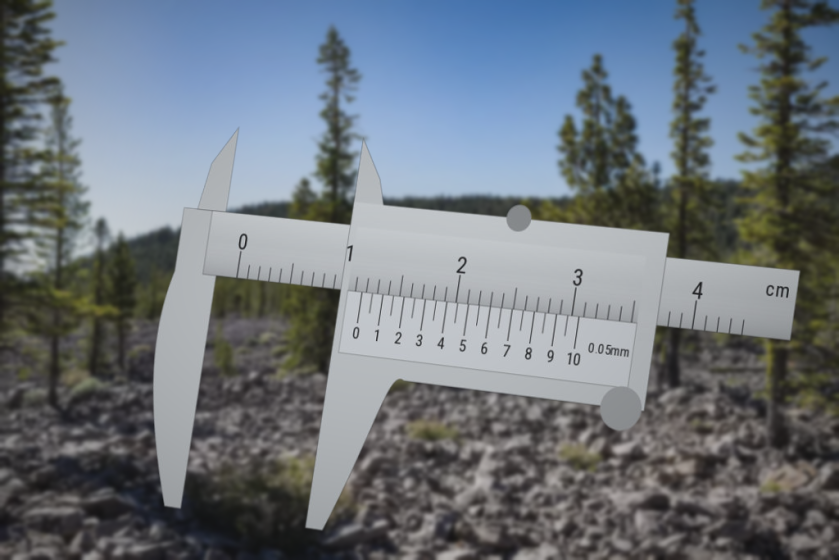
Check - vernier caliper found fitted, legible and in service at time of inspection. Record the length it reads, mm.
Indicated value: 11.6 mm
